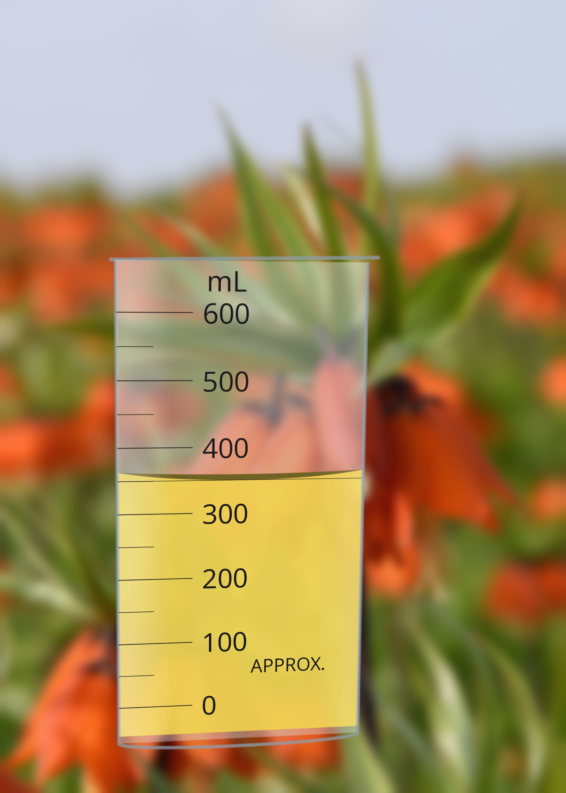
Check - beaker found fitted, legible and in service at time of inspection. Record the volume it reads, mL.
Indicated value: 350 mL
